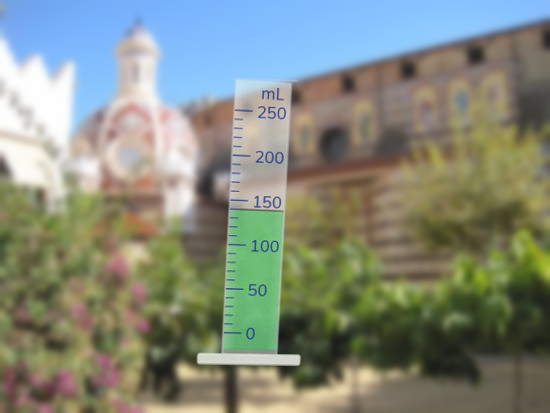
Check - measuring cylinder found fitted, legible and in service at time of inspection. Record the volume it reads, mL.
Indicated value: 140 mL
